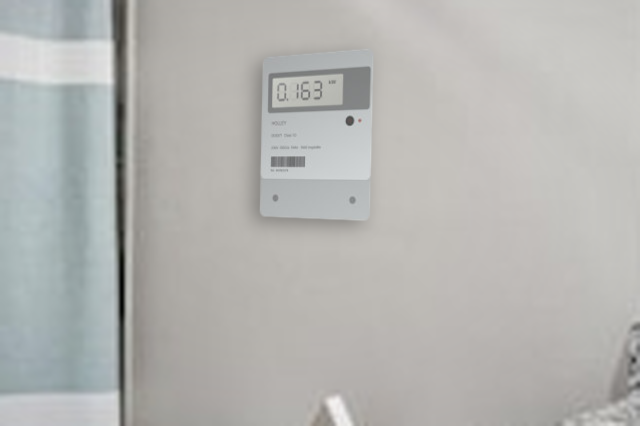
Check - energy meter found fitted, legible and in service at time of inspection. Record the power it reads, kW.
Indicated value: 0.163 kW
